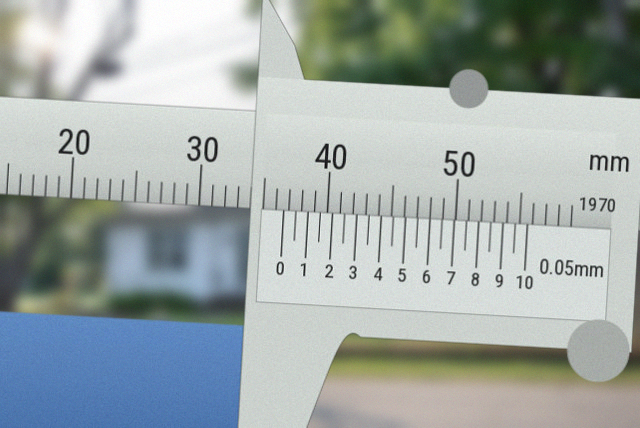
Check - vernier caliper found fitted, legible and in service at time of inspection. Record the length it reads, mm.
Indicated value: 36.6 mm
